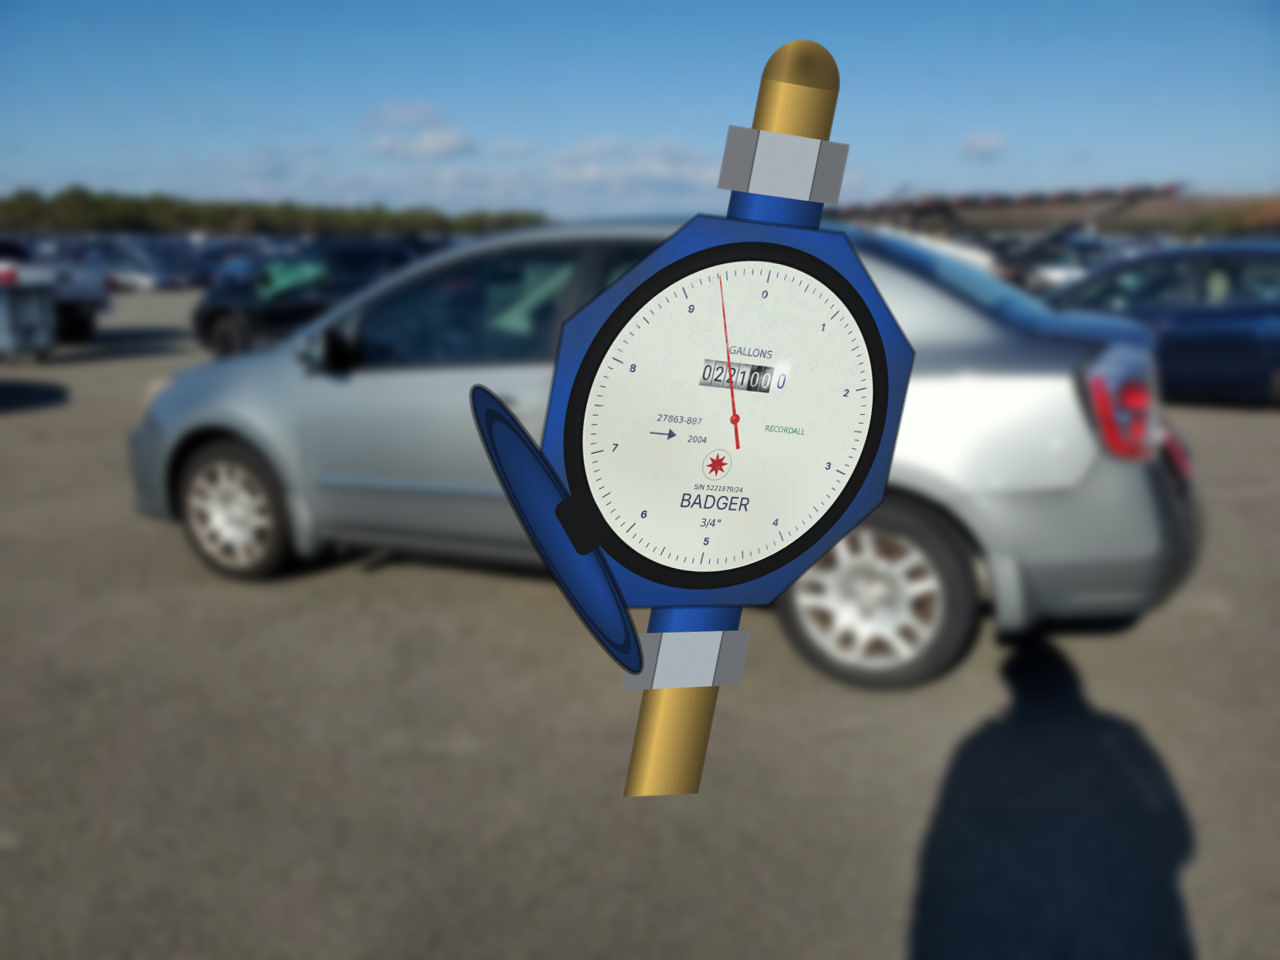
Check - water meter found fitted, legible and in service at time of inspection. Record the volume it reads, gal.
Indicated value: 220999.4 gal
